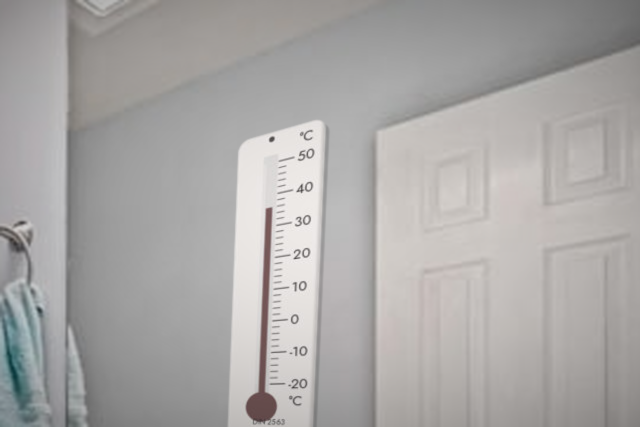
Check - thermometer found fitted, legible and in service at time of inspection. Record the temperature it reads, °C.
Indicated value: 36 °C
